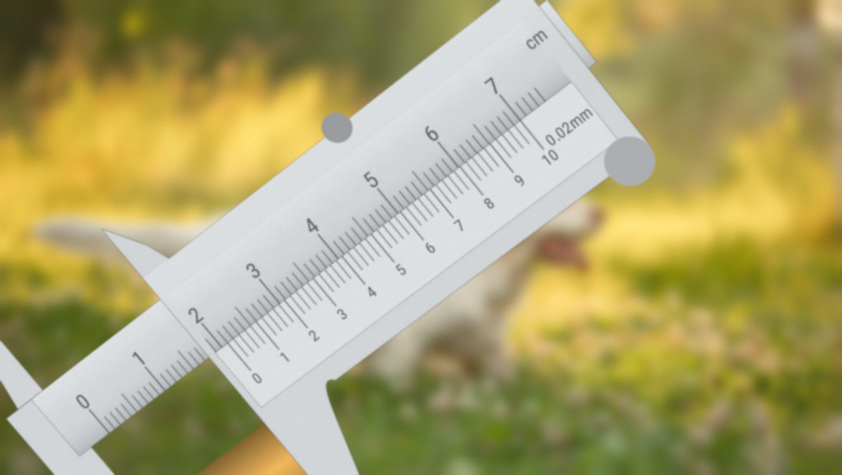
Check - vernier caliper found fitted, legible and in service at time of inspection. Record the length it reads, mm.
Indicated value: 21.0 mm
